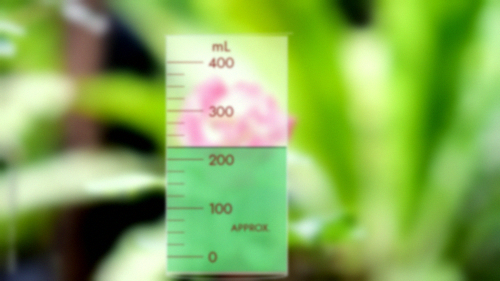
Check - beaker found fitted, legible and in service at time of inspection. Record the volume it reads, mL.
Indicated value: 225 mL
